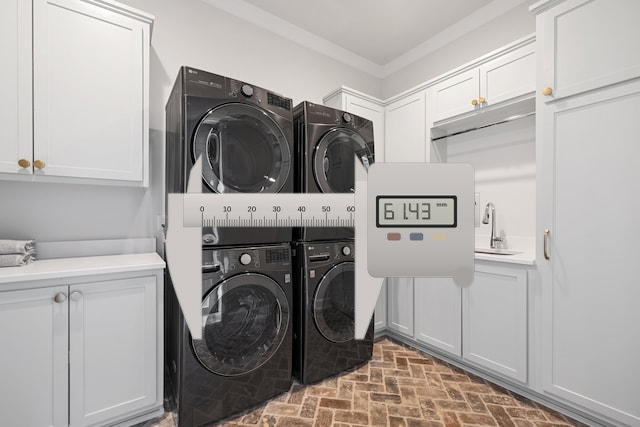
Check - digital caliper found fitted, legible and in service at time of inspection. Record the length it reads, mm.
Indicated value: 61.43 mm
